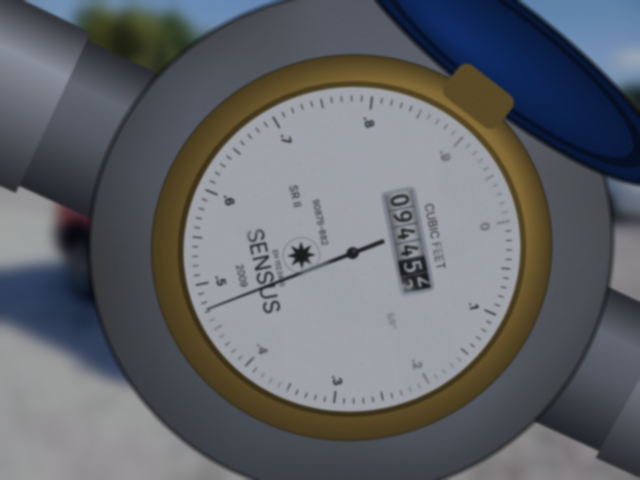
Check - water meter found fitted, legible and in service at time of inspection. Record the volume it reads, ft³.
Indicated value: 94452.47 ft³
